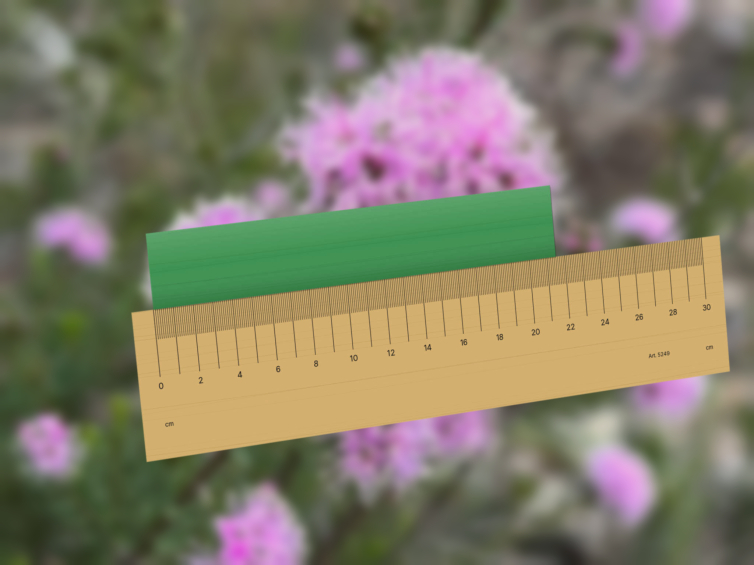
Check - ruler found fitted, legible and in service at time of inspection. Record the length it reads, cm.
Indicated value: 21.5 cm
